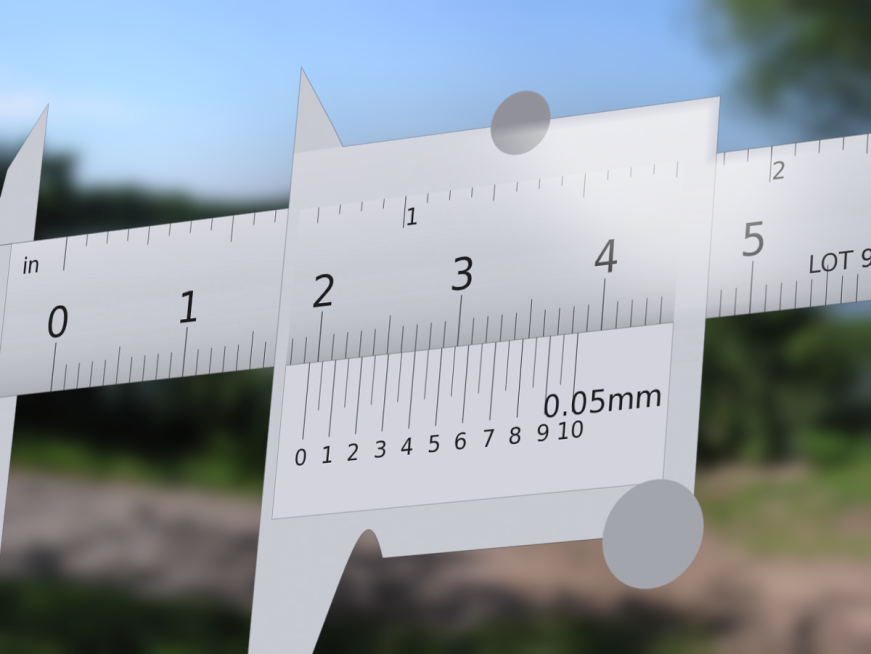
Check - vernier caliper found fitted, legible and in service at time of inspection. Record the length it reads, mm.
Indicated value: 19.4 mm
